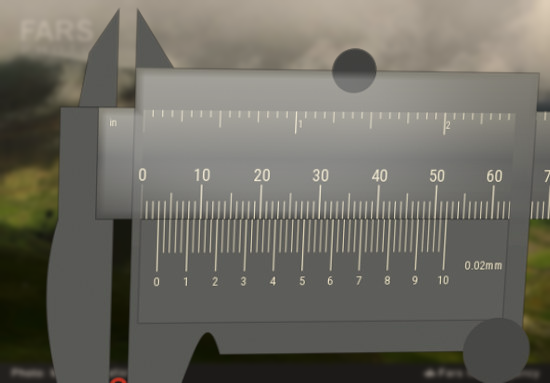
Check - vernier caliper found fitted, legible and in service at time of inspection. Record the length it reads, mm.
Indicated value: 3.0 mm
